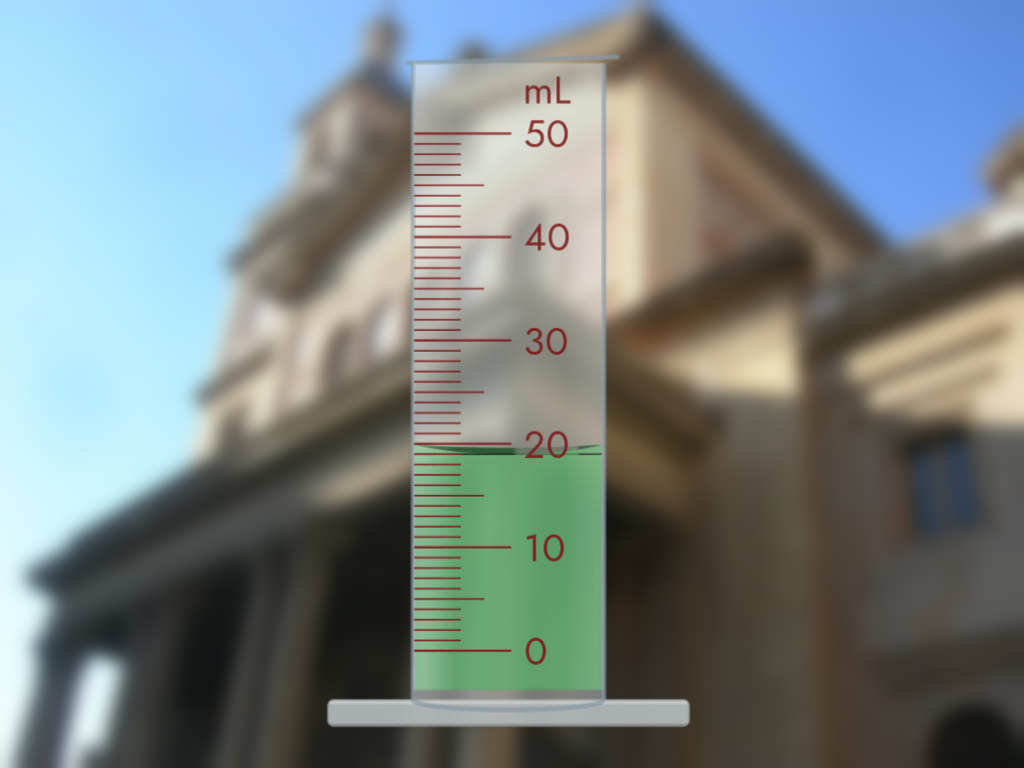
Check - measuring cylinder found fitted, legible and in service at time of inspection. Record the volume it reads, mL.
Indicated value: 19 mL
